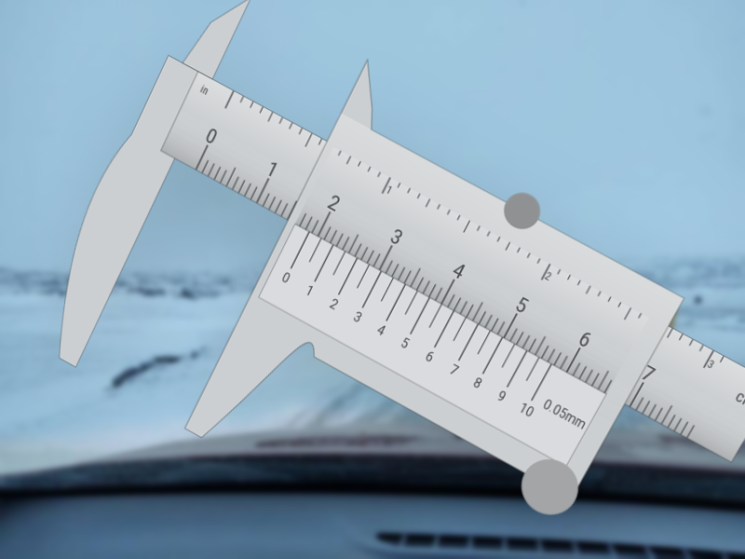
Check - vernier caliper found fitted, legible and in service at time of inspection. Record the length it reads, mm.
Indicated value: 18.6 mm
